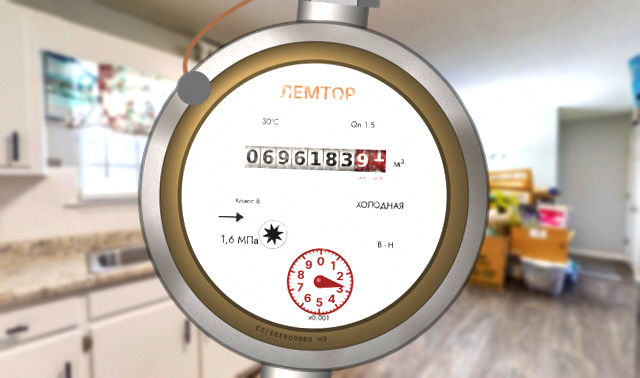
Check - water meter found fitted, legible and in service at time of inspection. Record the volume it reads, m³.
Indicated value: 696183.912 m³
